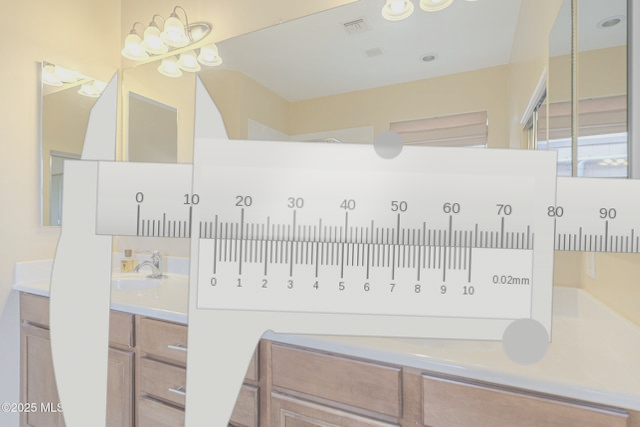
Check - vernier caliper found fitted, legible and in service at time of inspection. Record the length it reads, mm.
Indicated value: 15.0 mm
